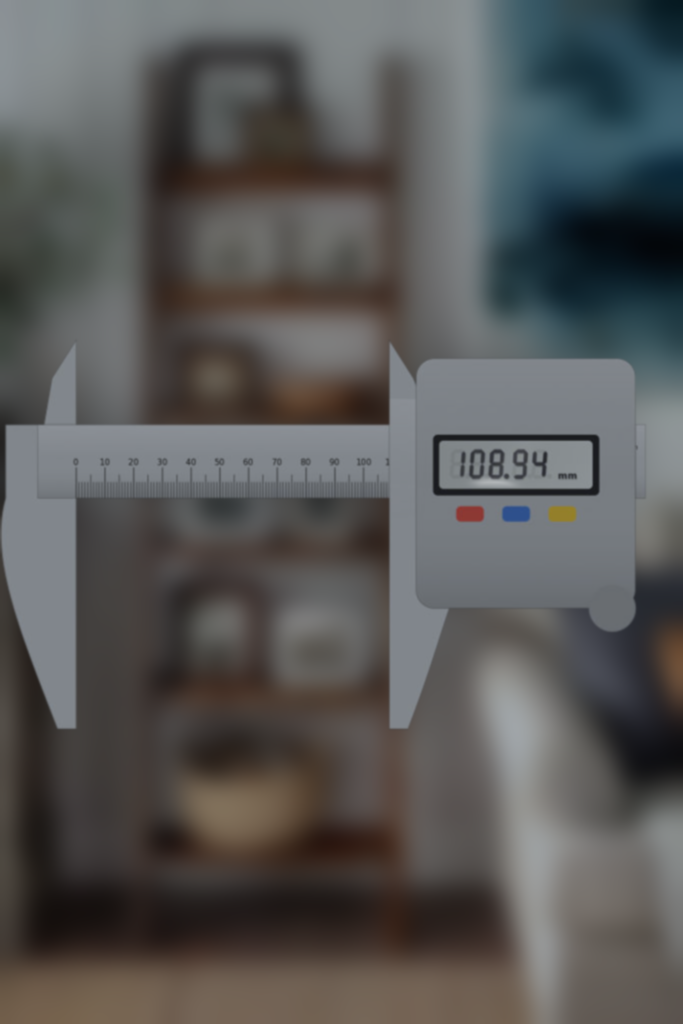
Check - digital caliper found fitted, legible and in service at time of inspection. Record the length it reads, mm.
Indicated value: 108.94 mm
